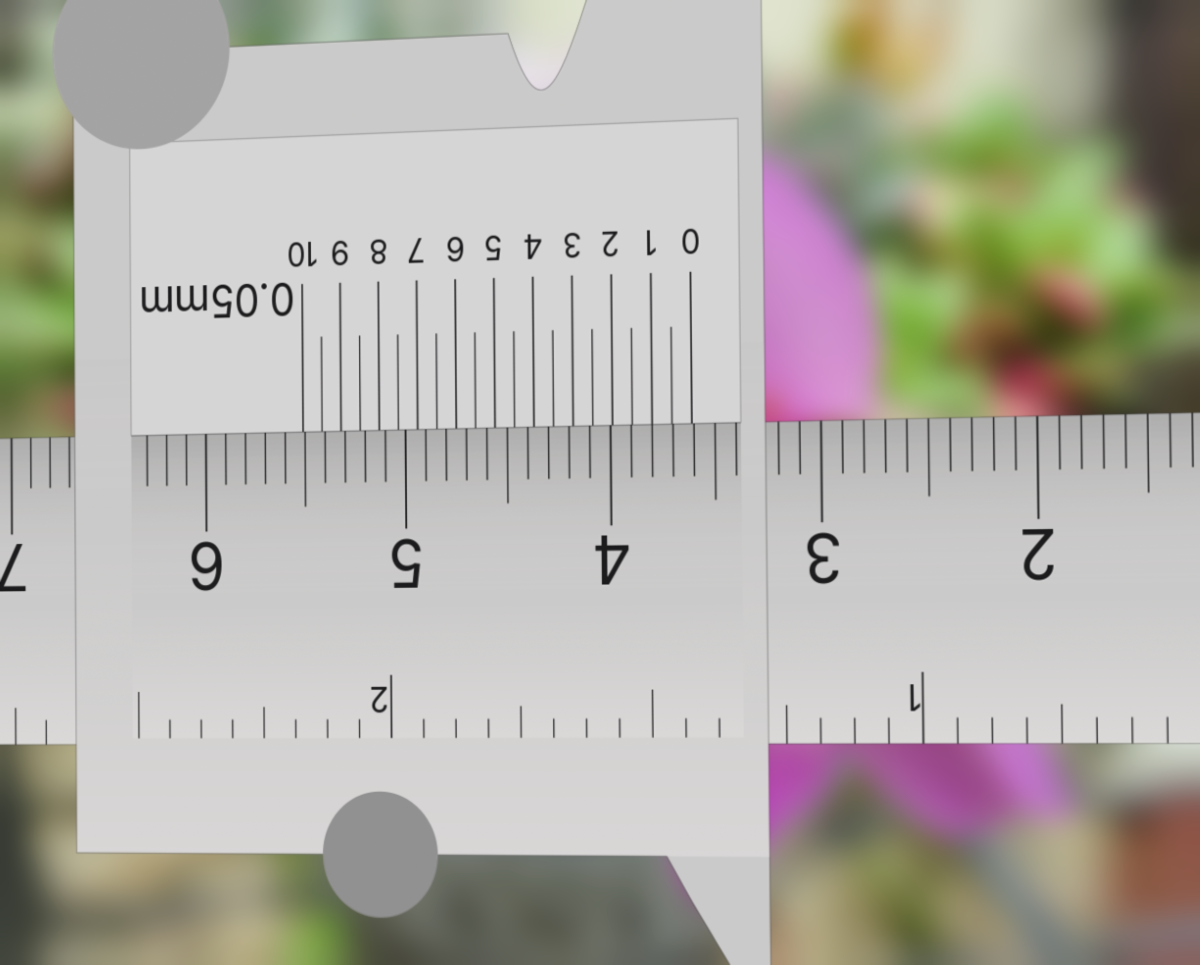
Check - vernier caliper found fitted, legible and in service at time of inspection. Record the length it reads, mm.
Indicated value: 36.1 mm
